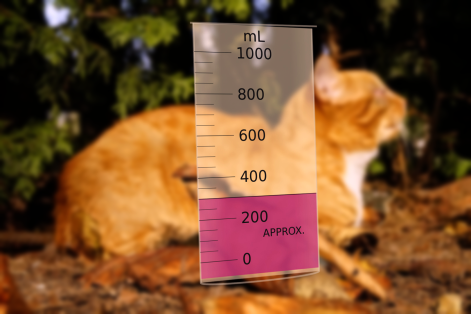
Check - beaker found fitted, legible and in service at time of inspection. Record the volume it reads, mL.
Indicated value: 300 mL
